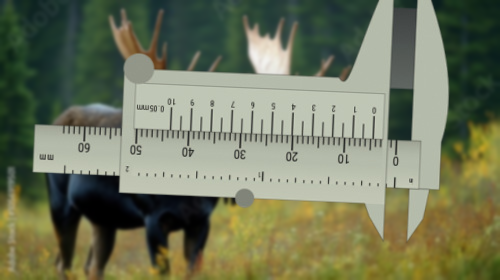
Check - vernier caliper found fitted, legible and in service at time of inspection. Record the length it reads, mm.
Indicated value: 4.5 mm
